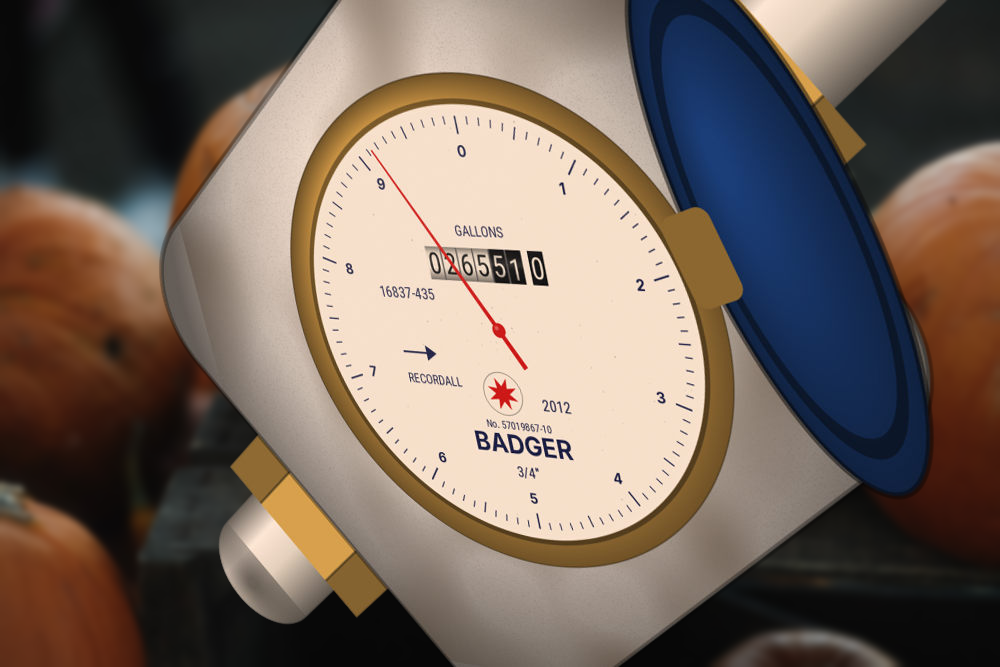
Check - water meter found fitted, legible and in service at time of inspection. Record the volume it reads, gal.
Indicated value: 265509.1 gal
